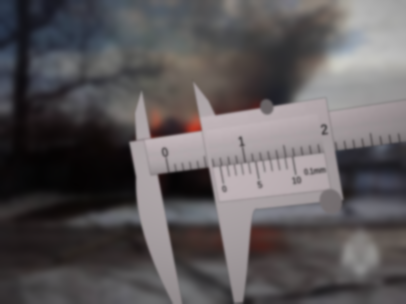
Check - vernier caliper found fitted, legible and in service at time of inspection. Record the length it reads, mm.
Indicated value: 6.8 mm
